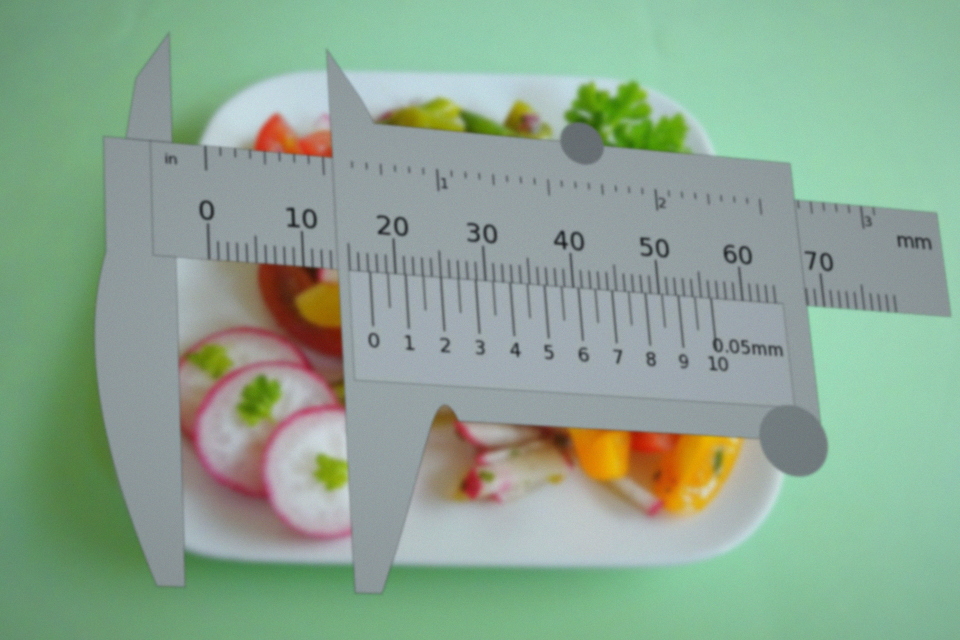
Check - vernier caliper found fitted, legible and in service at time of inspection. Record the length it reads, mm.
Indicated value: 17.2 mm
